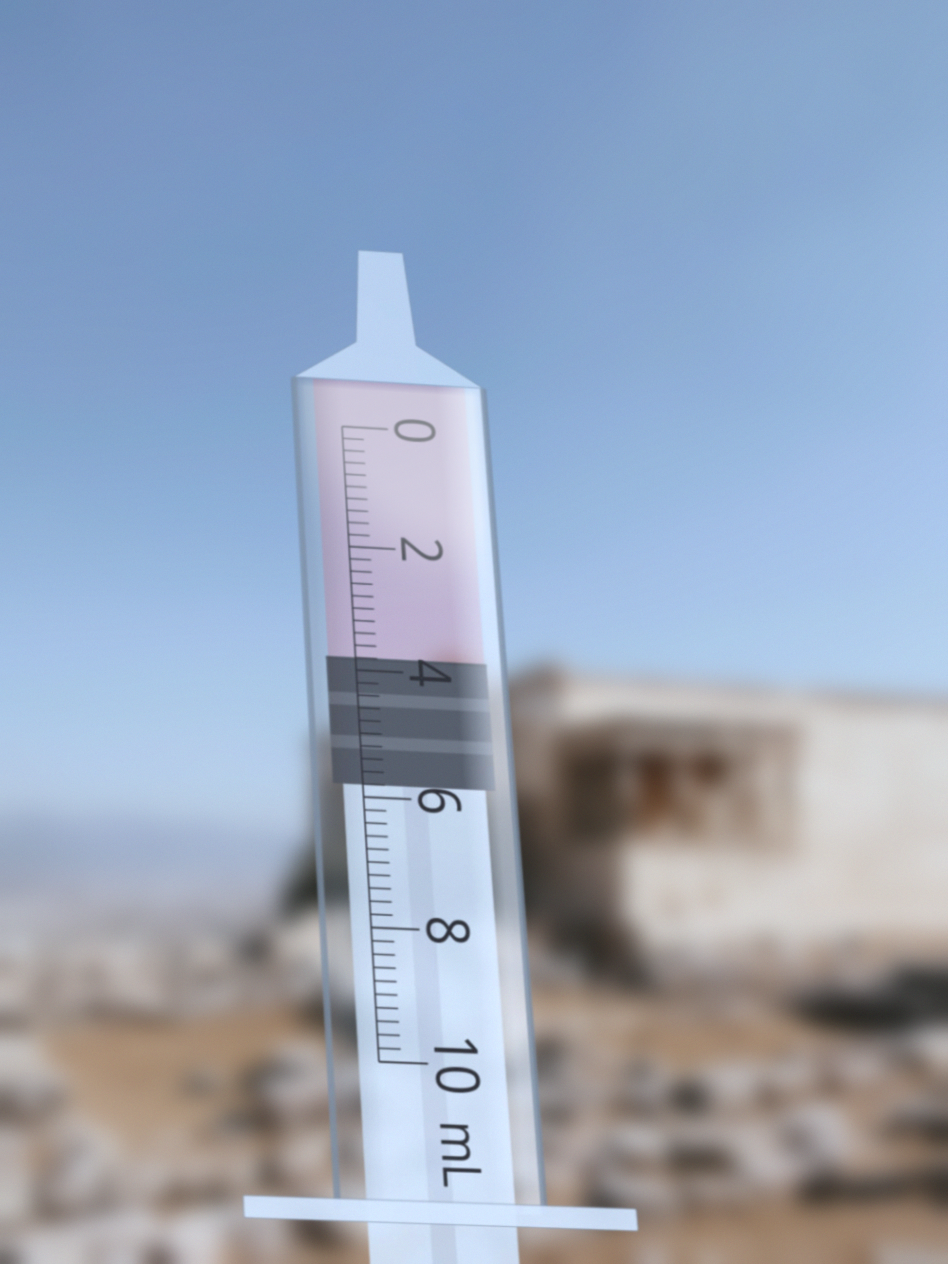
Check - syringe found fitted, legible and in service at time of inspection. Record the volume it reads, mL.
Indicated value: 3.8 mL
